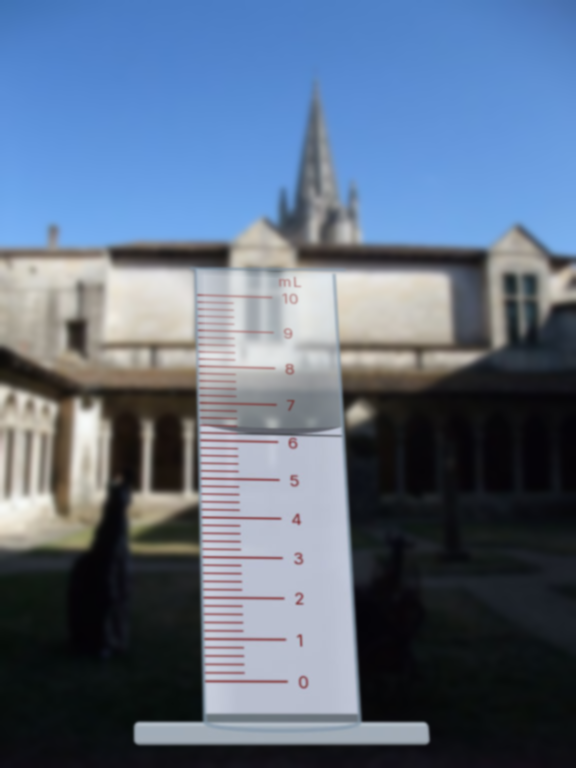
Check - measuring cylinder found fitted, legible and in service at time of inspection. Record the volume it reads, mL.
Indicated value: 6.2 mL
